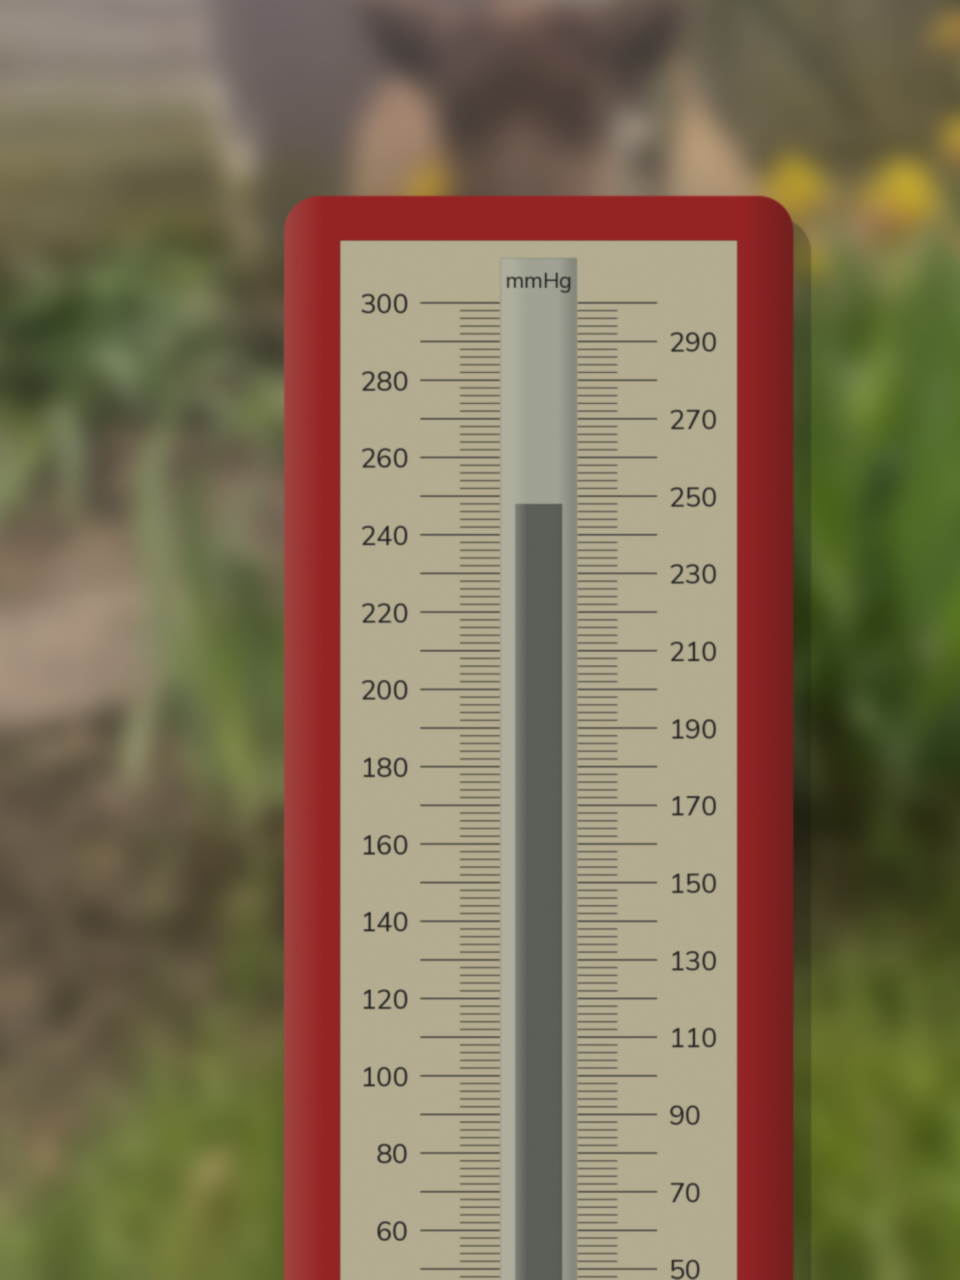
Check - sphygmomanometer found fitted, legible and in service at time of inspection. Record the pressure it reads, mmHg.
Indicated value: 248 mmHg
